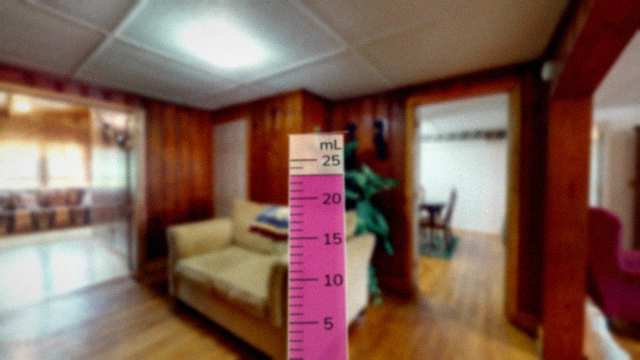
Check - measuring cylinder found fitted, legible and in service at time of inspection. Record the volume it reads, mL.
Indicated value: 23 mL
